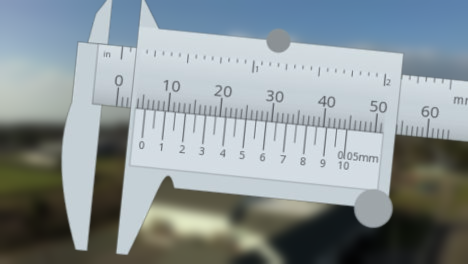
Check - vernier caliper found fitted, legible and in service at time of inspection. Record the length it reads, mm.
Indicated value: 5.5 mm
